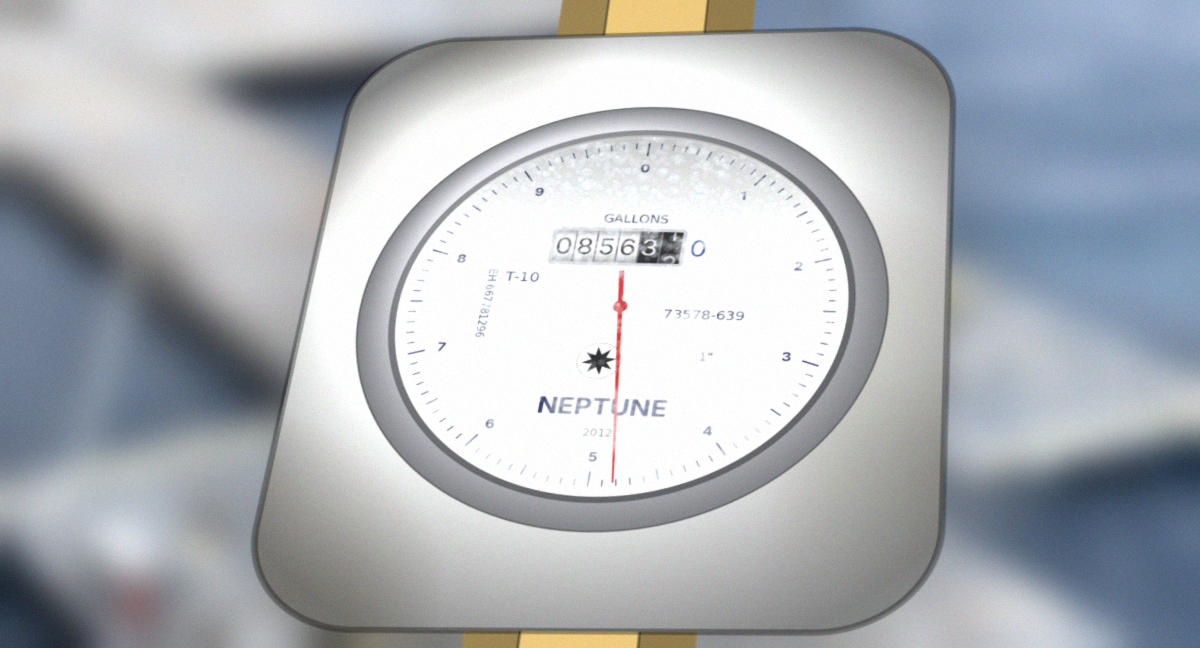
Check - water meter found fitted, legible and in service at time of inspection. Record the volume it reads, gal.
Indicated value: 856314.8 gal
